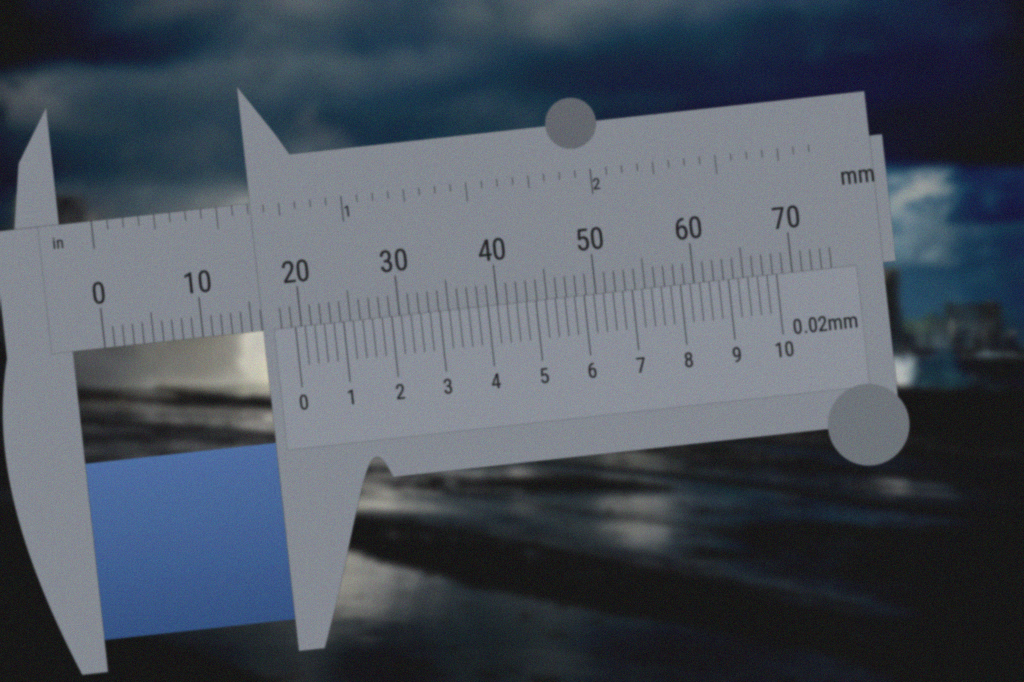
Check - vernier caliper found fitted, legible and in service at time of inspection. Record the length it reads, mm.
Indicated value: 19.4 mm
